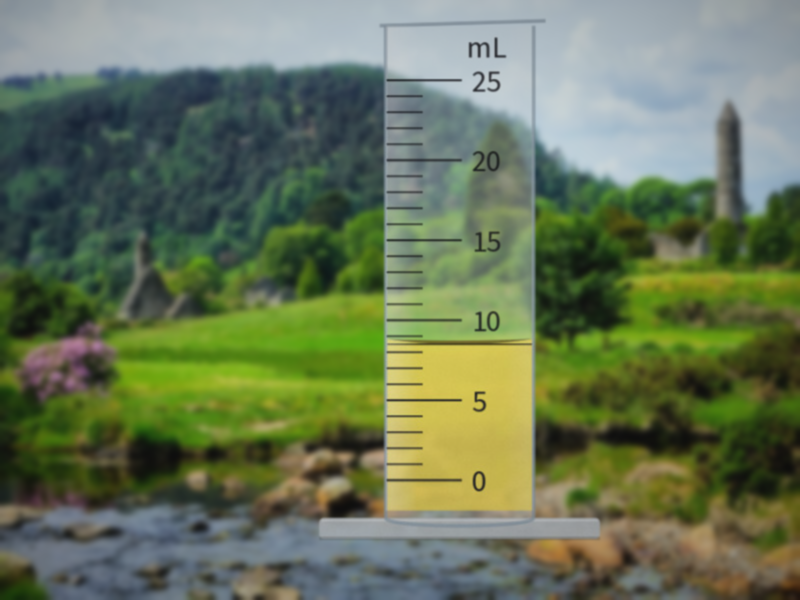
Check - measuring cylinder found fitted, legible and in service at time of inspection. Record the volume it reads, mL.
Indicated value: 8.5 mL
